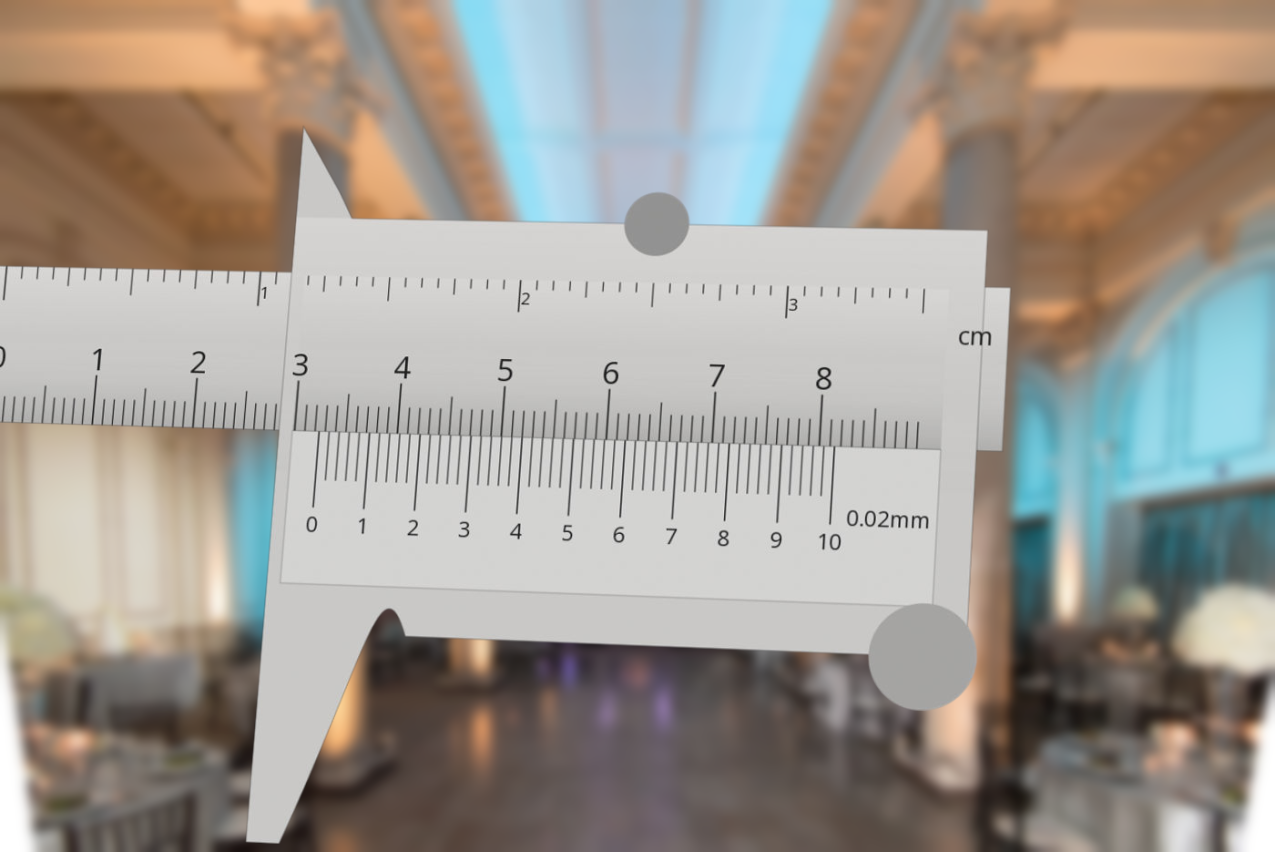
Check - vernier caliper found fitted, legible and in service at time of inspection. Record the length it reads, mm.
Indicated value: 32.4 mm
